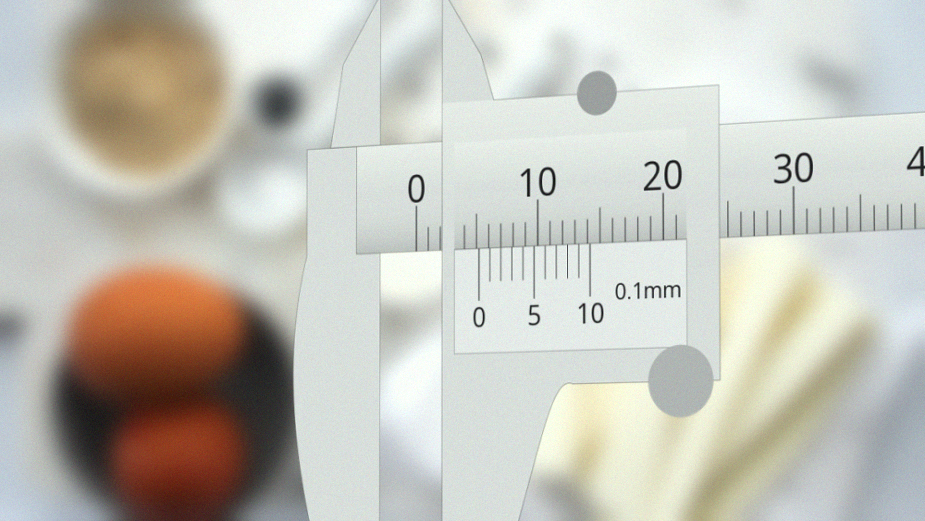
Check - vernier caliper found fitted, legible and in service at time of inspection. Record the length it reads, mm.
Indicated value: 5.2 mm
